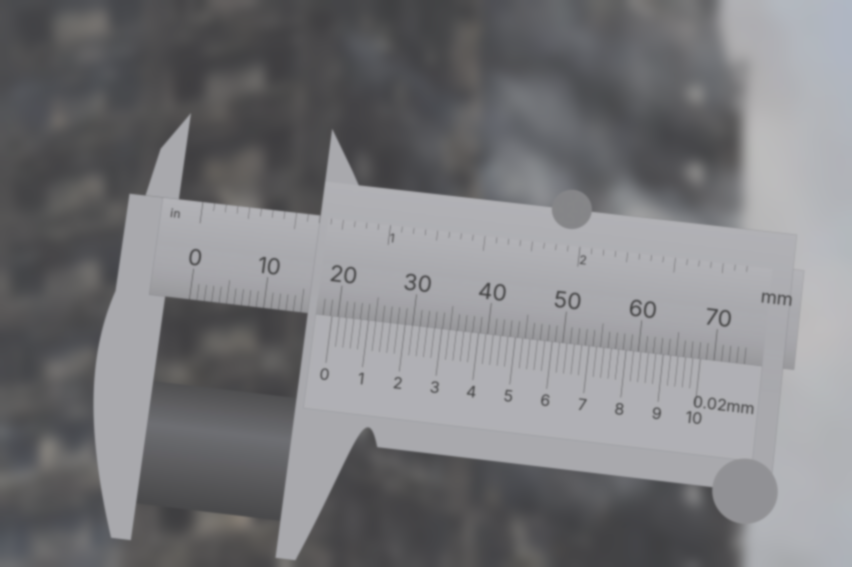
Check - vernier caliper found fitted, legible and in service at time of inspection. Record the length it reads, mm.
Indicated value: 19.2 mm
